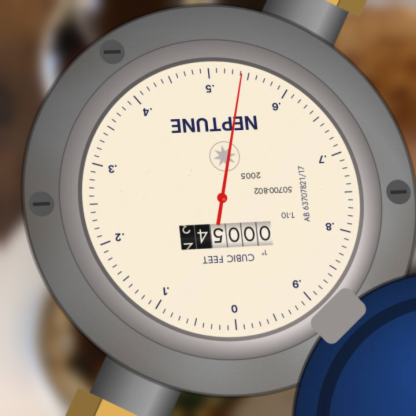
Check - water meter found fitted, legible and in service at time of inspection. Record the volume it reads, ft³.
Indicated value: 542.54 ft³
